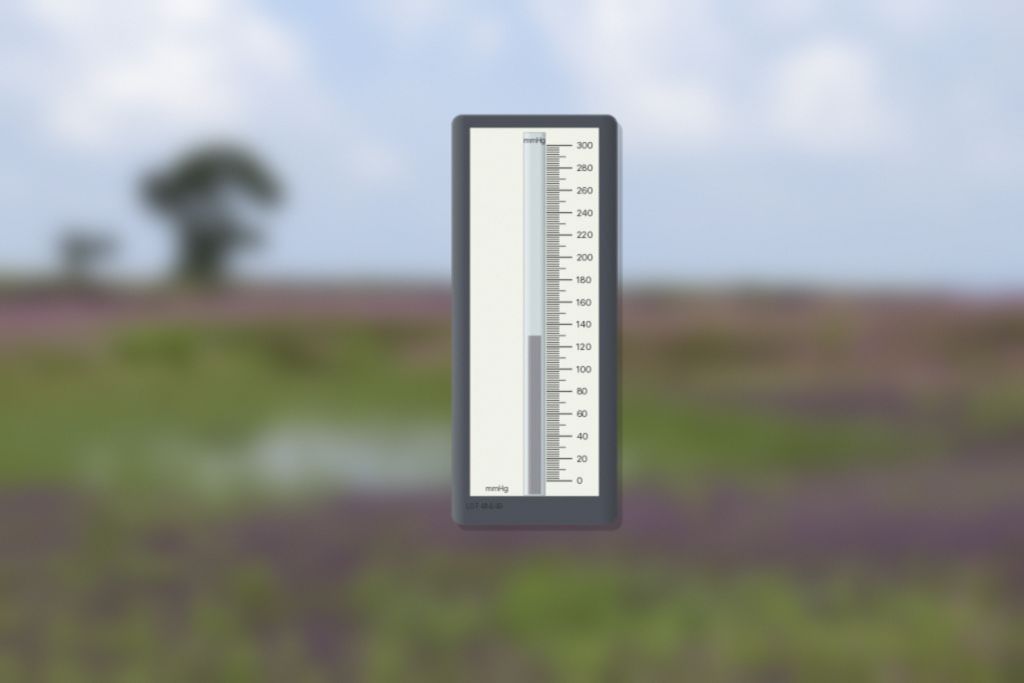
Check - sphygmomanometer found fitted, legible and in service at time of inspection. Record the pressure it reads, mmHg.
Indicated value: 130 mmHg
